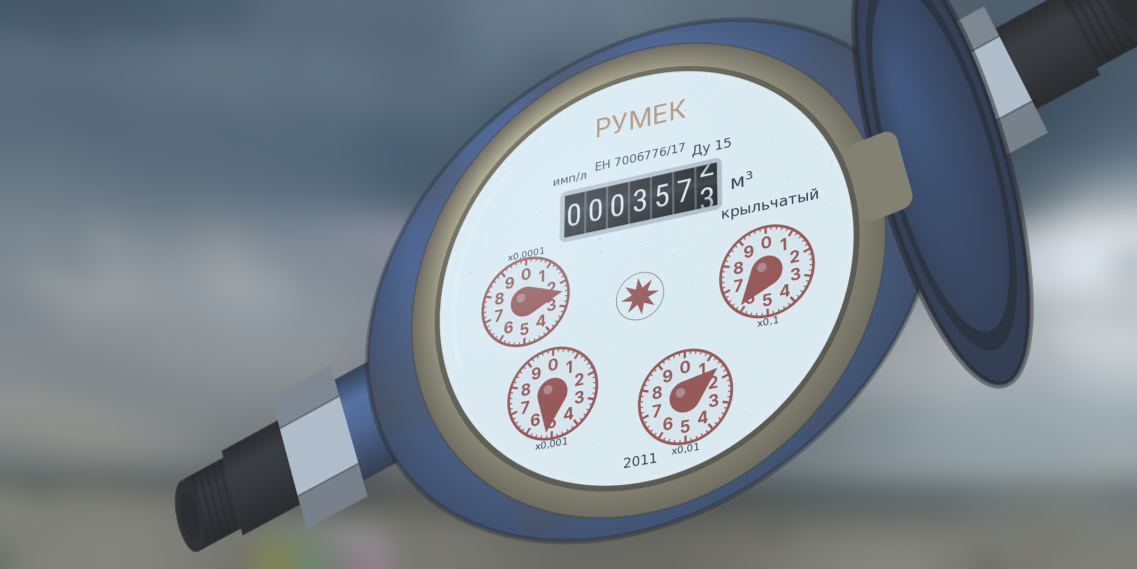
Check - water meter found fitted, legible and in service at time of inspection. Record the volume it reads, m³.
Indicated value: 3572.6152 m³
